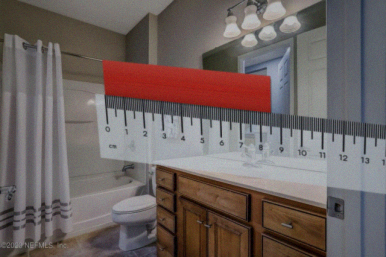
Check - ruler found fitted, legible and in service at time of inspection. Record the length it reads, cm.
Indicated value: 8.5 cm
